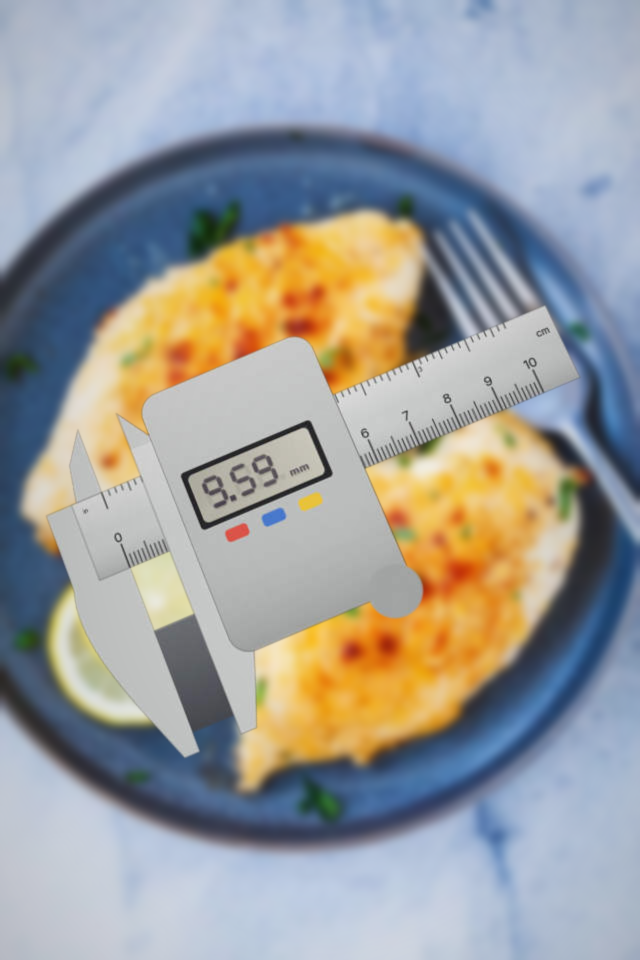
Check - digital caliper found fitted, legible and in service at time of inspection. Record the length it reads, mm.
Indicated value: 9.59 mm
